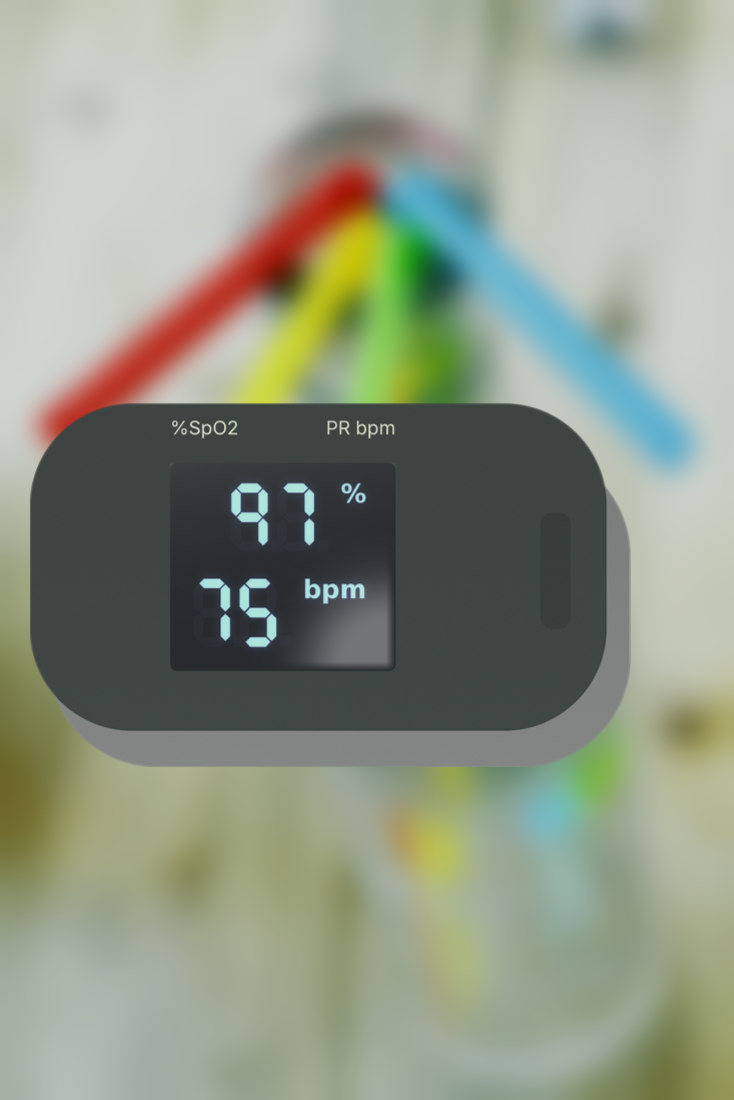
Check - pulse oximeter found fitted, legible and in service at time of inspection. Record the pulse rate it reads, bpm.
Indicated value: 75 bpm
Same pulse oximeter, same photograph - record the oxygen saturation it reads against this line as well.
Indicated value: 97 %
